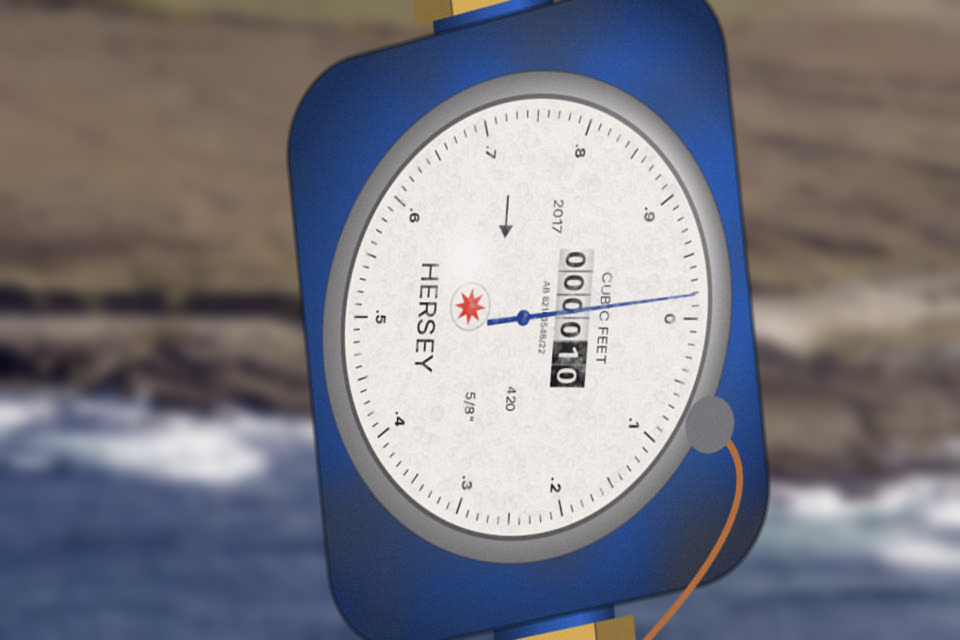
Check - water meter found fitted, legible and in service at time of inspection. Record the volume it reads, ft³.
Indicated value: 9.98 ft³
